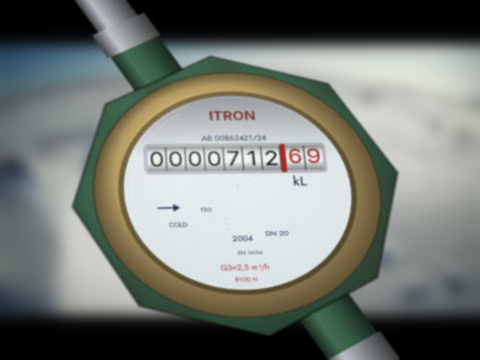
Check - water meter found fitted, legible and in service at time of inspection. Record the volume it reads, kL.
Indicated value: 712.69 kL
